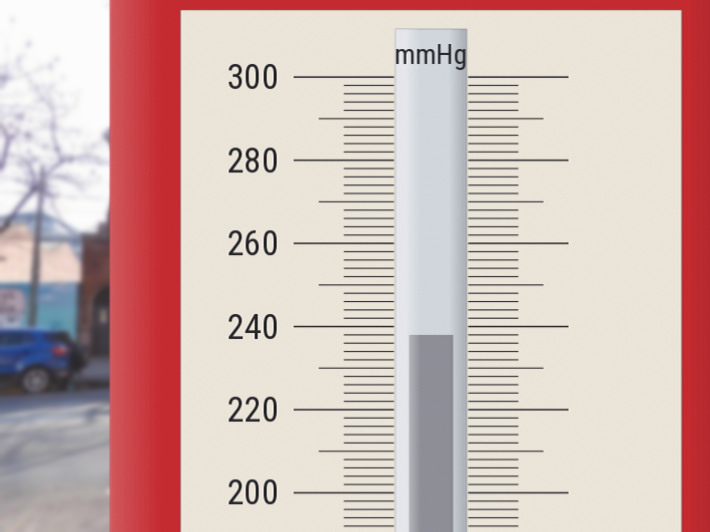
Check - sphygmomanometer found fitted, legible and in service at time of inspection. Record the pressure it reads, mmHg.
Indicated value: 238 mmHg
